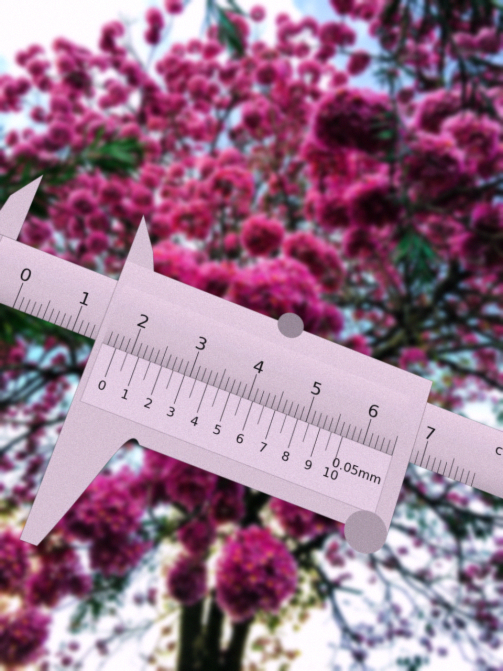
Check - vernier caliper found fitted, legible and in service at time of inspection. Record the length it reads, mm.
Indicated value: 17.4 mm
